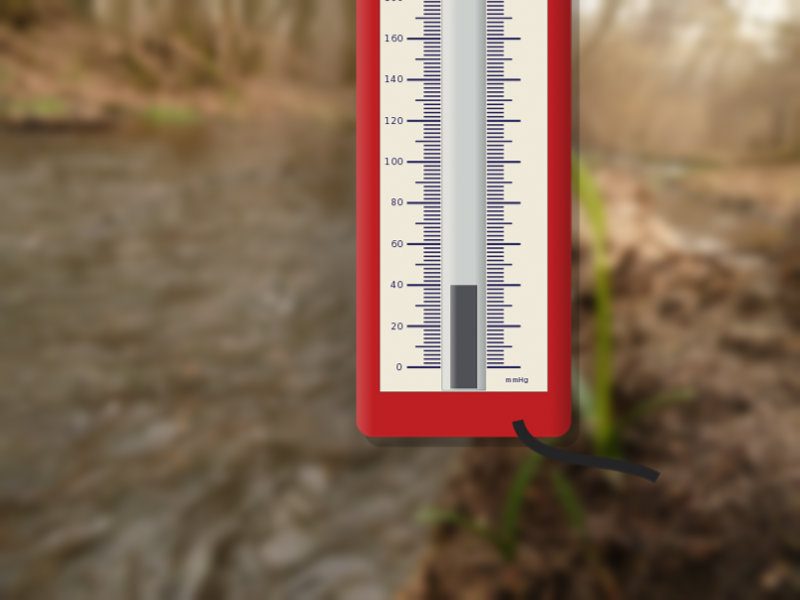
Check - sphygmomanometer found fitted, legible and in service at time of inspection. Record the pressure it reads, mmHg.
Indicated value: 40 mmHg
